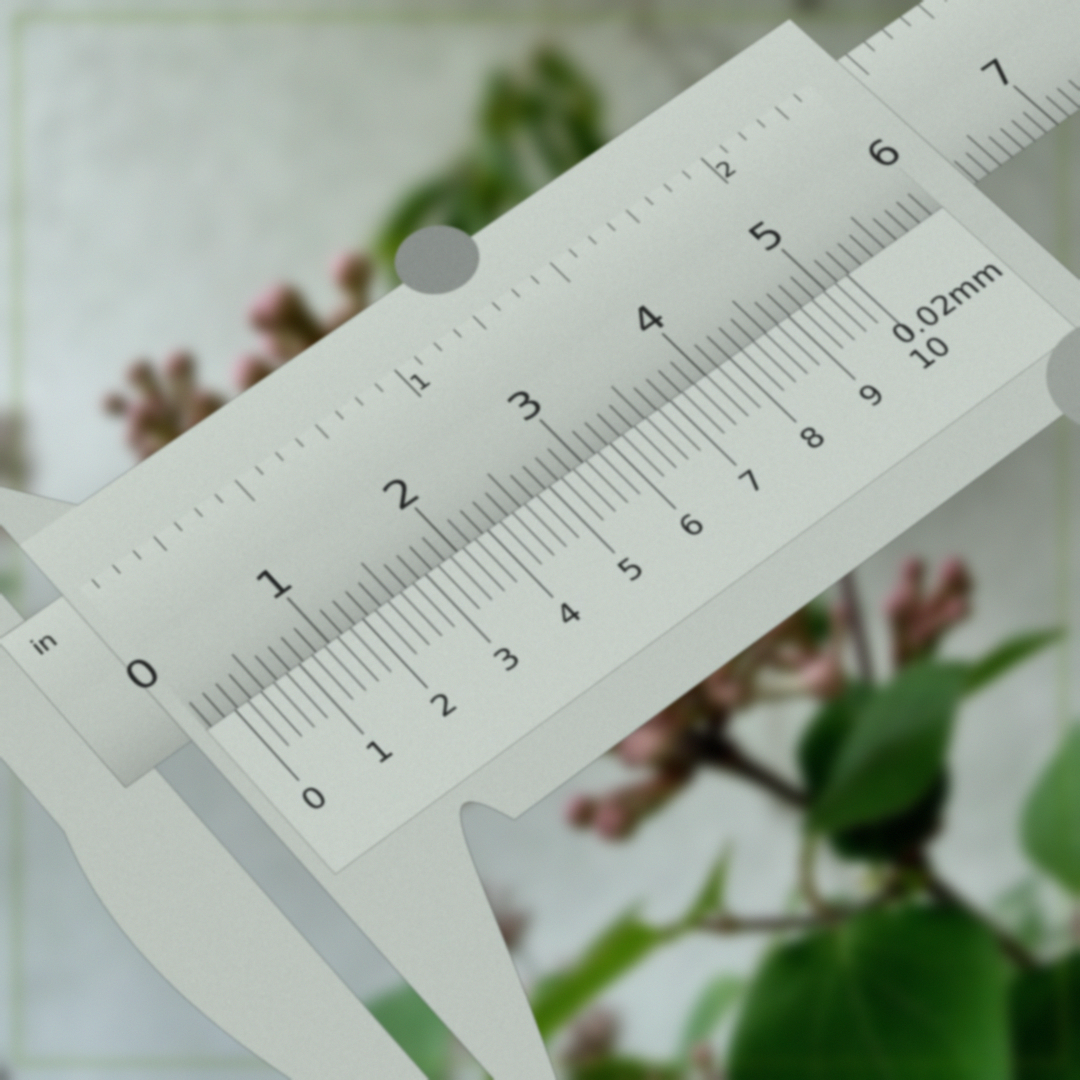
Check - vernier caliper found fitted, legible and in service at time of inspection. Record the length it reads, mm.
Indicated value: 2.8 mm
